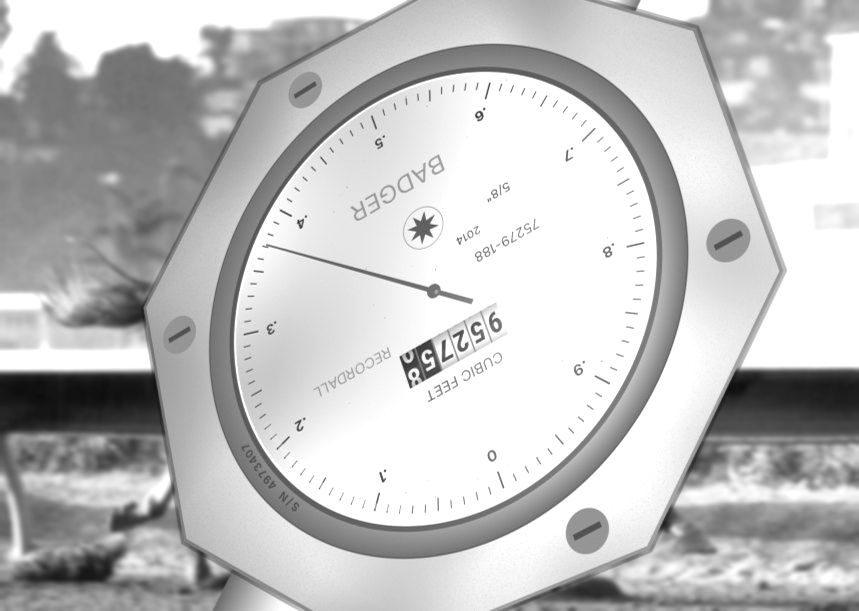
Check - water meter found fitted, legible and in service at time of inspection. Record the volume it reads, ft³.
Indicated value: 952758.37 ft³
